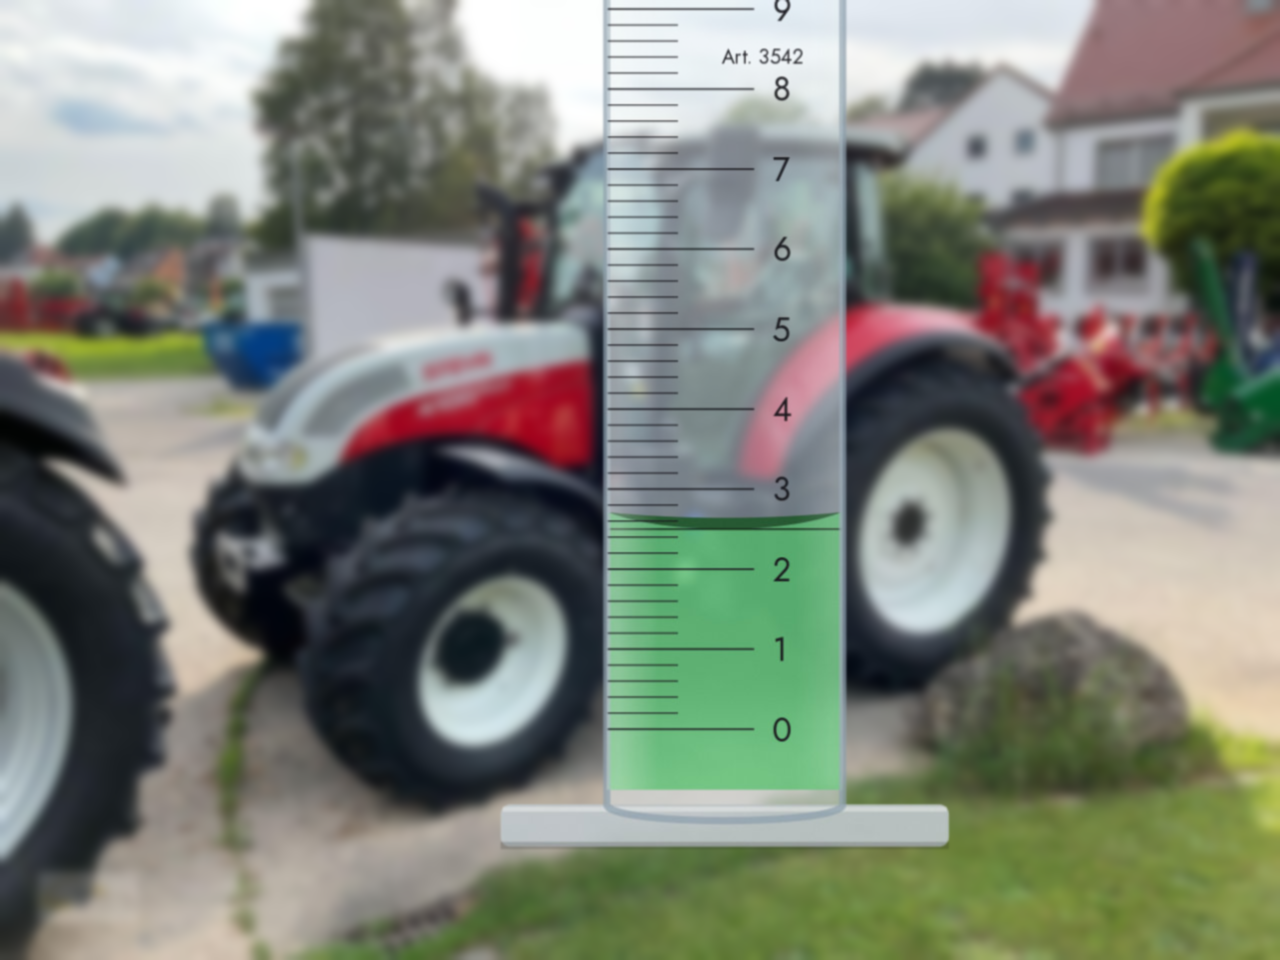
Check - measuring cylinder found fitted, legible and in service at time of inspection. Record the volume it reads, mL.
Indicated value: 2.5 mL
